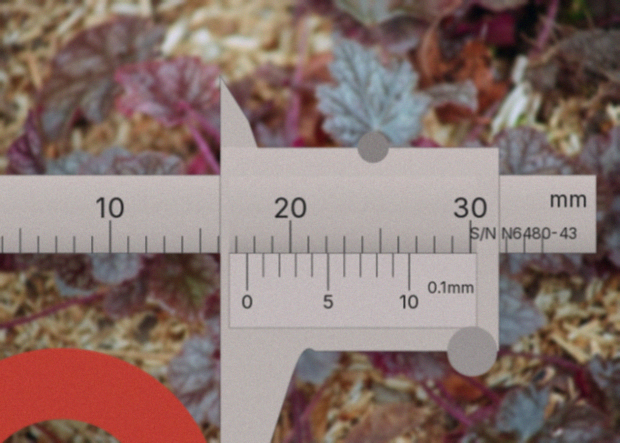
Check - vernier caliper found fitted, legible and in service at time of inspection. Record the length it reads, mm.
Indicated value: 17.6 mm
